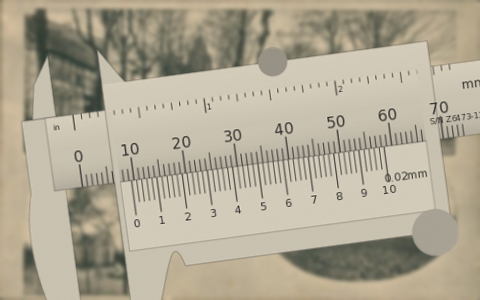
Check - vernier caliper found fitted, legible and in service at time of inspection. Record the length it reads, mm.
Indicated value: 9.5 mm
